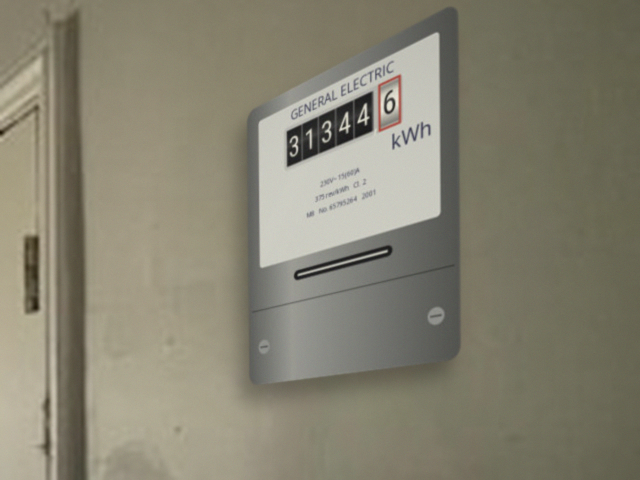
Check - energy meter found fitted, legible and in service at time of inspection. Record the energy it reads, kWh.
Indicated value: 31344.6 kWh
